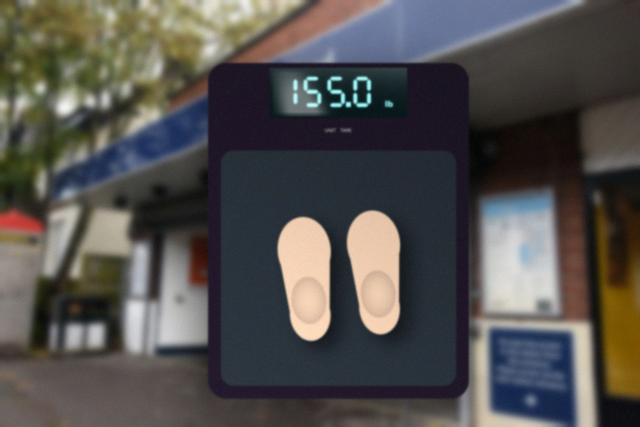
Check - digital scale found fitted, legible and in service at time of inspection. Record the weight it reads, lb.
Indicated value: 155.0 lb
